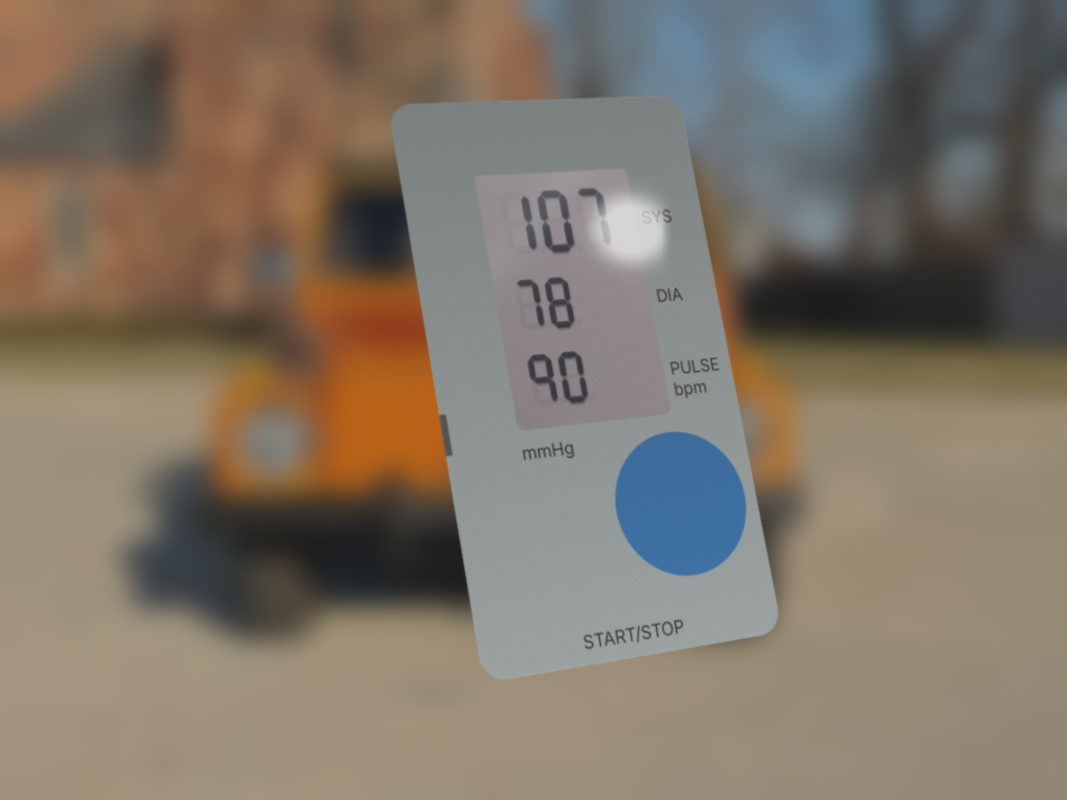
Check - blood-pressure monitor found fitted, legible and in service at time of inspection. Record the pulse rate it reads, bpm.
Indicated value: 90 bpm
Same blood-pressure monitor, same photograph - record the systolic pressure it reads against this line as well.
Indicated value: 107 mmHg
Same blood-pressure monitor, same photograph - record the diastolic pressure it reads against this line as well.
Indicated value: 78 mmHg
